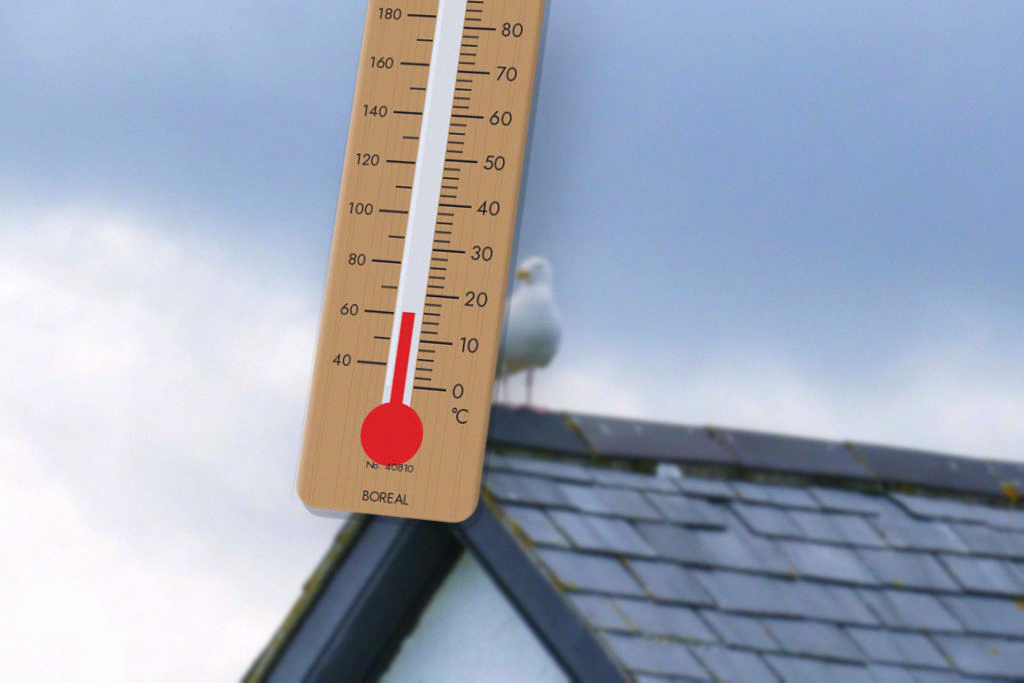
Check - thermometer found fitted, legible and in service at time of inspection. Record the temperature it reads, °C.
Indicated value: 16 °C
